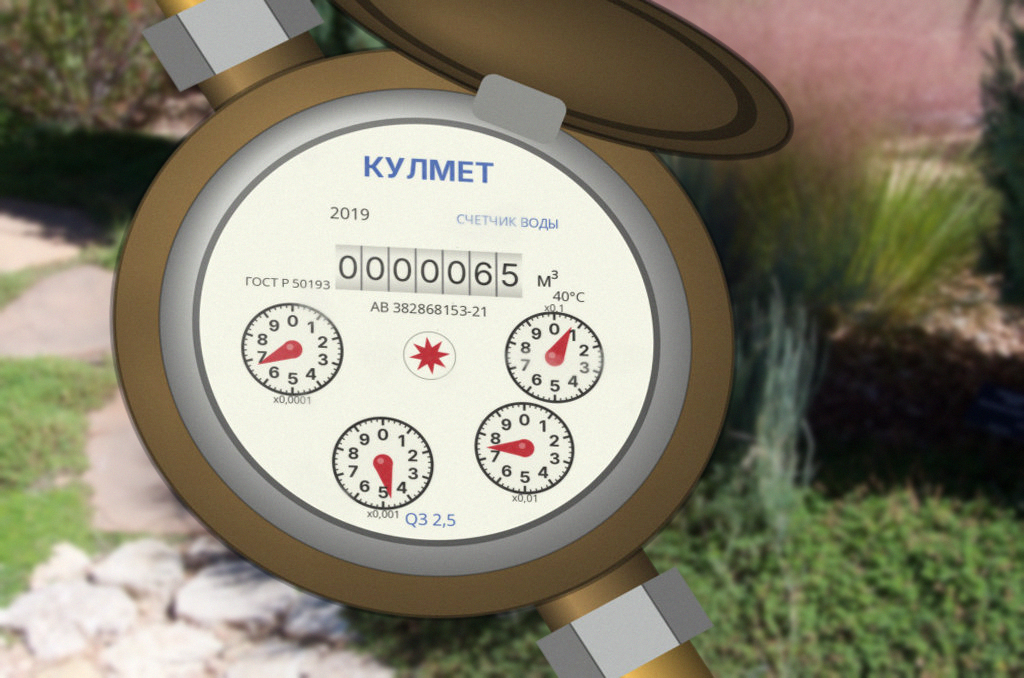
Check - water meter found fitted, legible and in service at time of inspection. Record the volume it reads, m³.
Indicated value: 65.0746 m³
